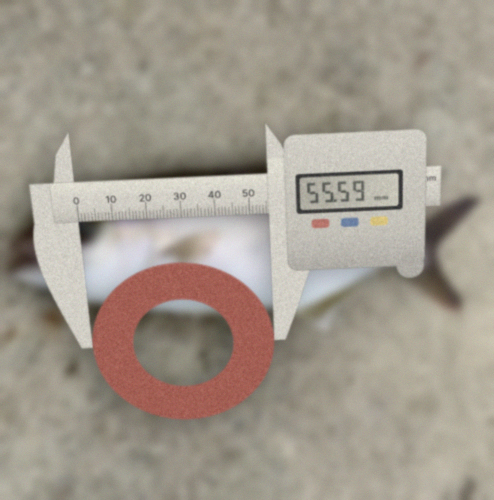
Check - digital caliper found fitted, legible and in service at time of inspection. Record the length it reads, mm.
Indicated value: 55.59 mm
